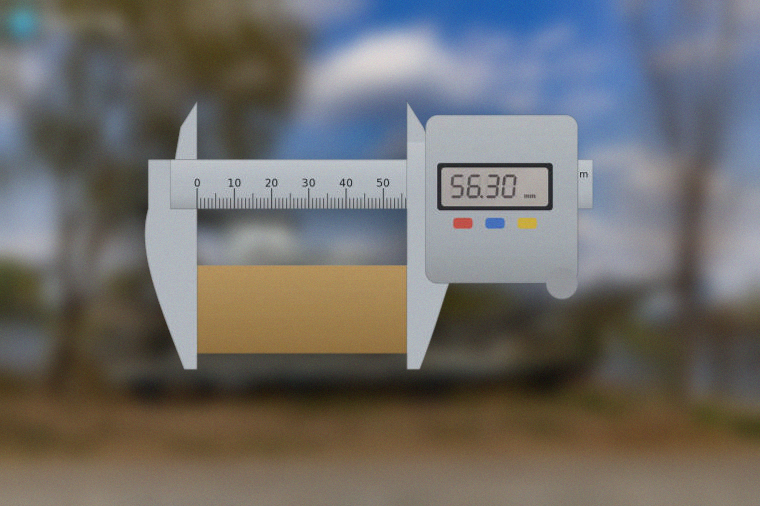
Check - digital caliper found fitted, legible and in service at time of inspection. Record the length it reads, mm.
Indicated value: 56.30 mm
